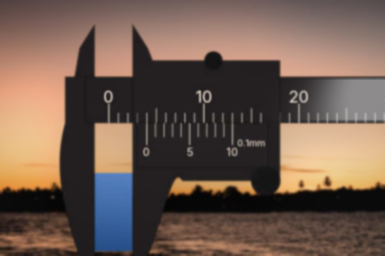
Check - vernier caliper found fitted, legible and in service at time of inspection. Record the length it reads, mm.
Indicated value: 4.0 mm
